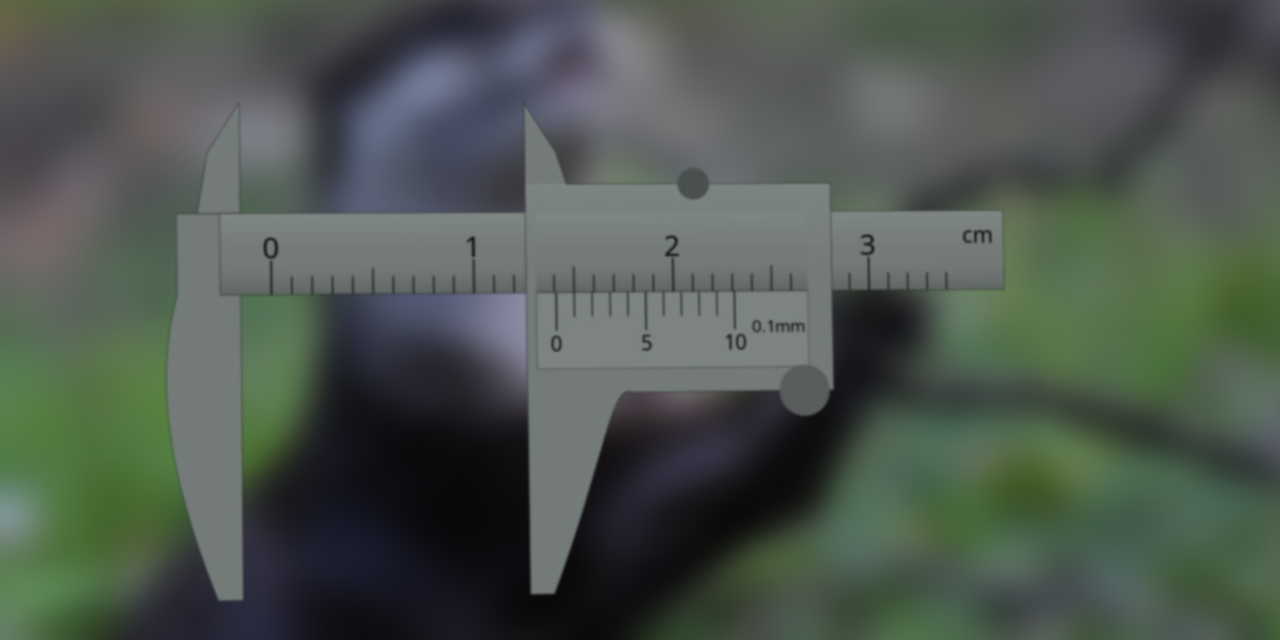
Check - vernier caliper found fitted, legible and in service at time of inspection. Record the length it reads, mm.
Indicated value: 14.1 mm
